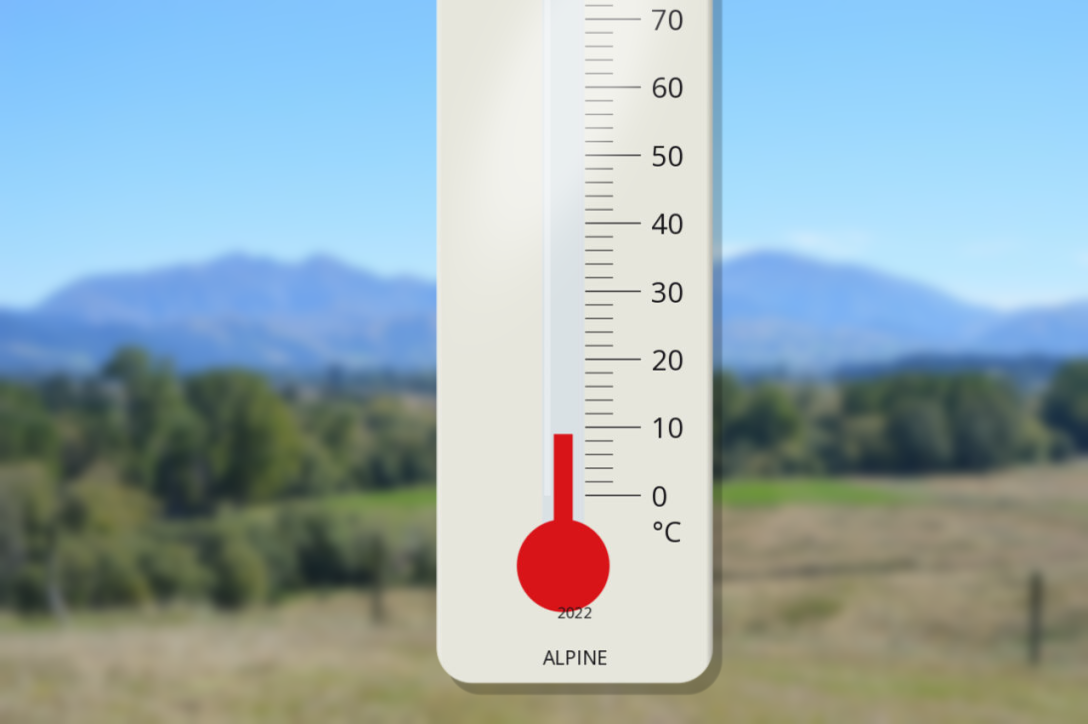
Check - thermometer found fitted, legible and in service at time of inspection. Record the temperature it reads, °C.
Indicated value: 9 °C
